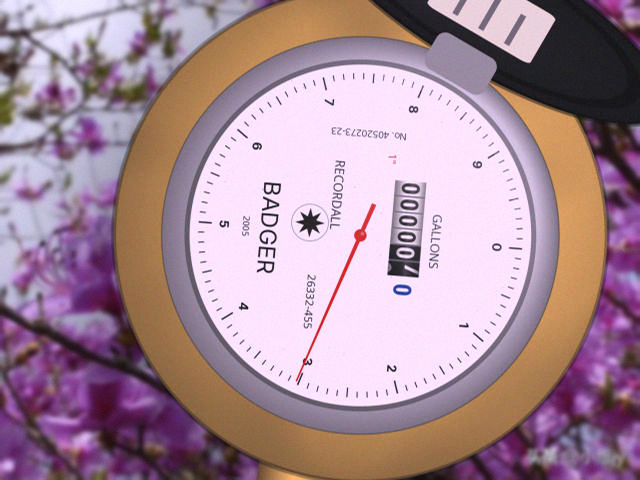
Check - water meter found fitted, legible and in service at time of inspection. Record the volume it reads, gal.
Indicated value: 73.0 gal
